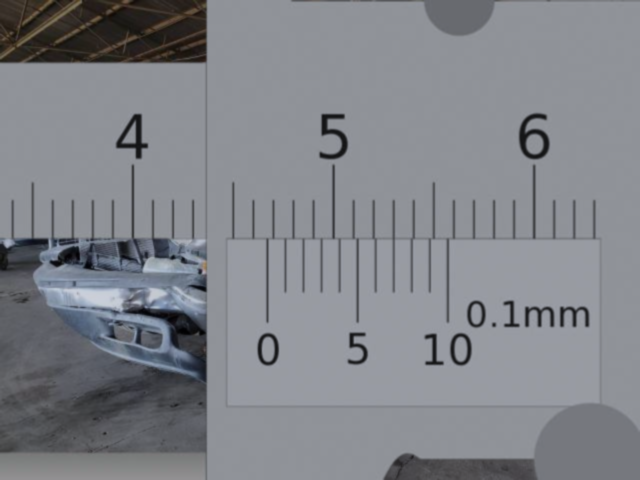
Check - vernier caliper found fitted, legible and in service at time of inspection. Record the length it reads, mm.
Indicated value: 46.7 mm
